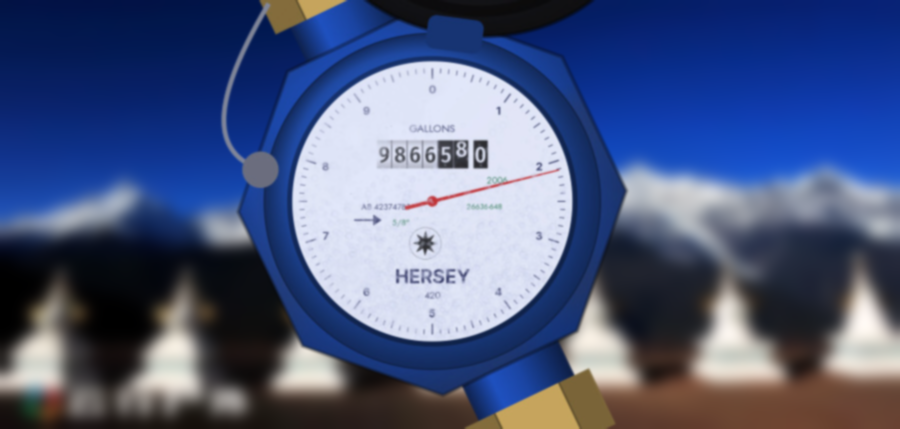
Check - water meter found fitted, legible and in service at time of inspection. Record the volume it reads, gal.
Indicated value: 9866582.1 gal
